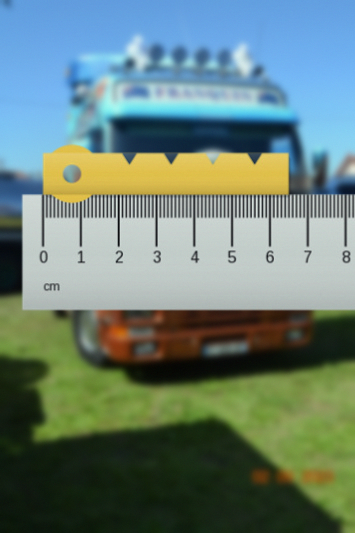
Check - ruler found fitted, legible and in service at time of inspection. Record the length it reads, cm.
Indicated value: 6.5 cm
